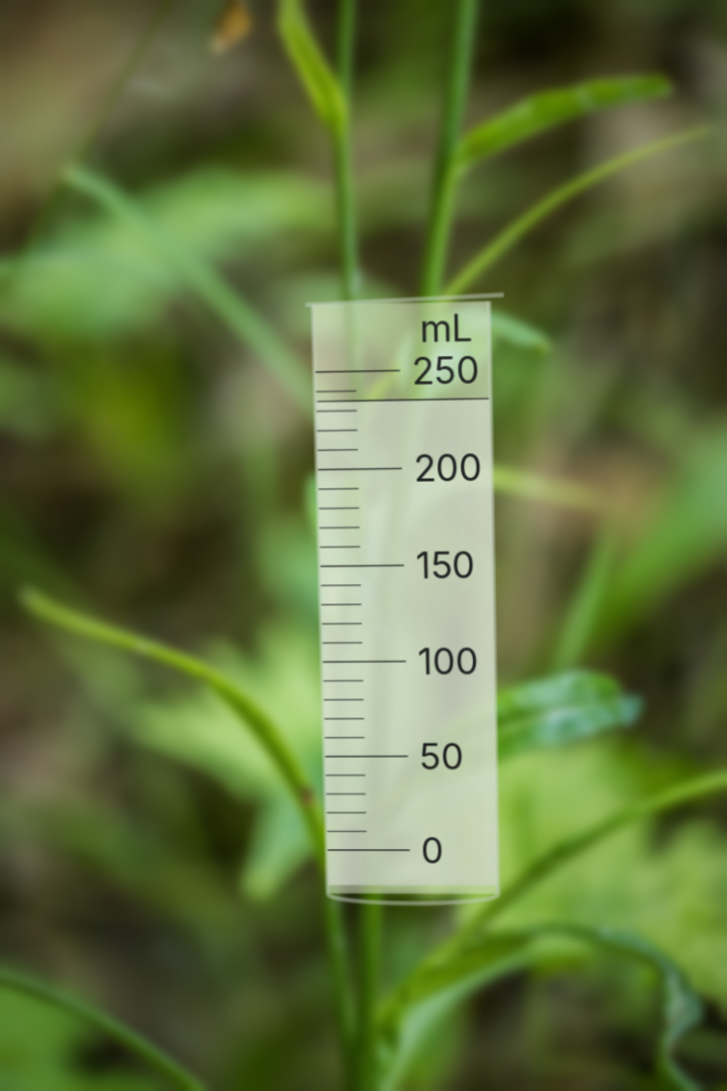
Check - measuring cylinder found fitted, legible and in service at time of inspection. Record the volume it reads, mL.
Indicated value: 235 mL
